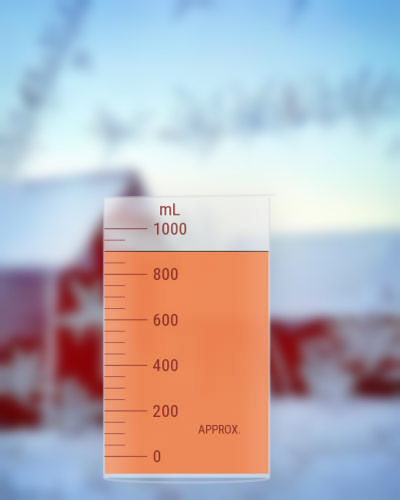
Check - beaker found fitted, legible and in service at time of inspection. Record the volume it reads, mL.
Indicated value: 900 mL
